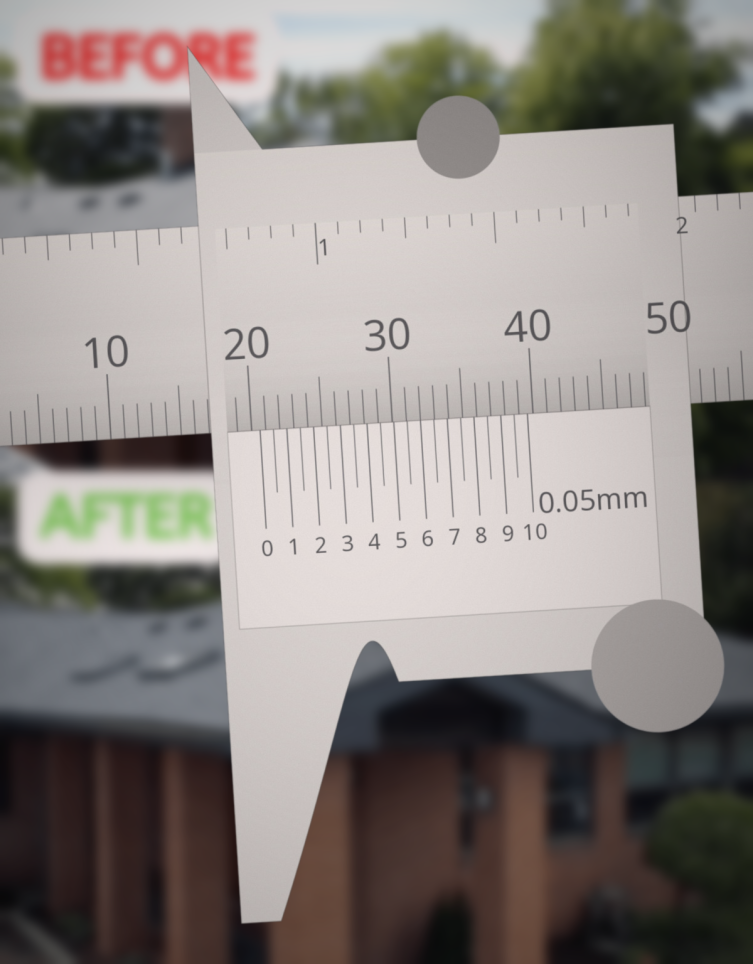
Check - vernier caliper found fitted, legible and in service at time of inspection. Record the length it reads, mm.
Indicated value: 20.6 mm
